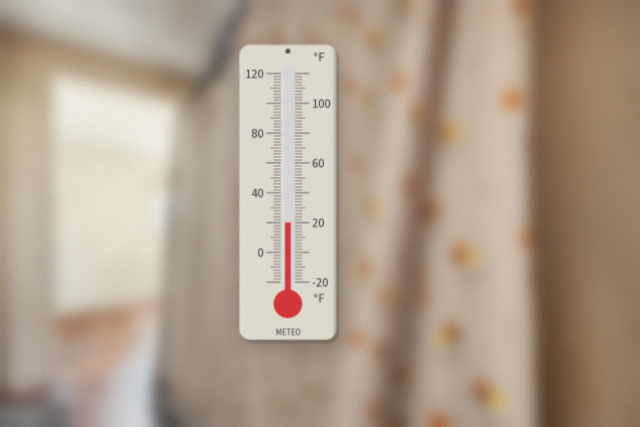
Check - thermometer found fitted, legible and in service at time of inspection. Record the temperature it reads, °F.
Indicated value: 20 °F
